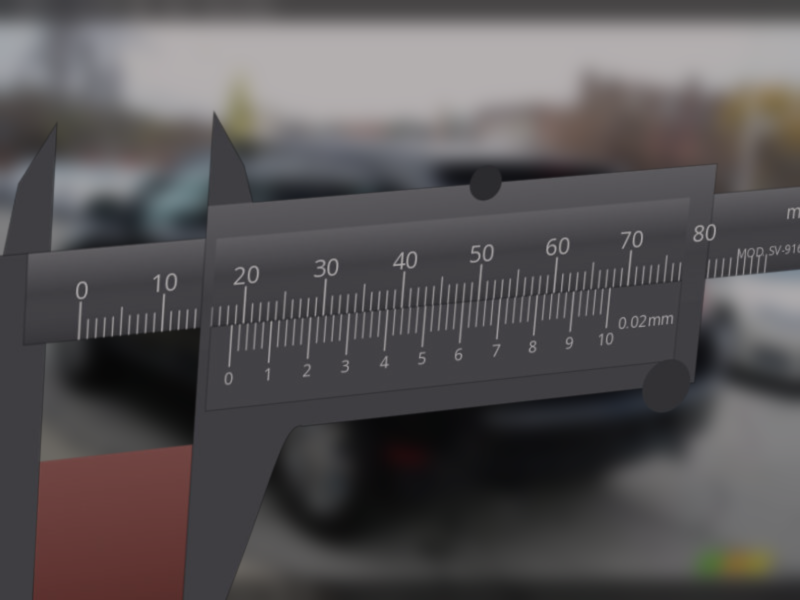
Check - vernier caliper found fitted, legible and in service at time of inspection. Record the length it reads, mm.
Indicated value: 18.6 mm
